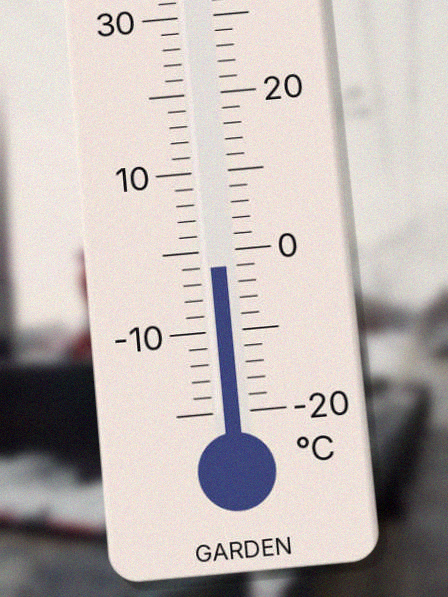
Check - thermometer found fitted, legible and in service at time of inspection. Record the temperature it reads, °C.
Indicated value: -2 °C
